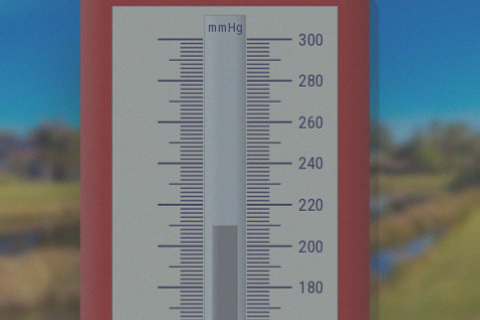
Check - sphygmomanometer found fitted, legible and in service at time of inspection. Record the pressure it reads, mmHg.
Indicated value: 210 mmHg
